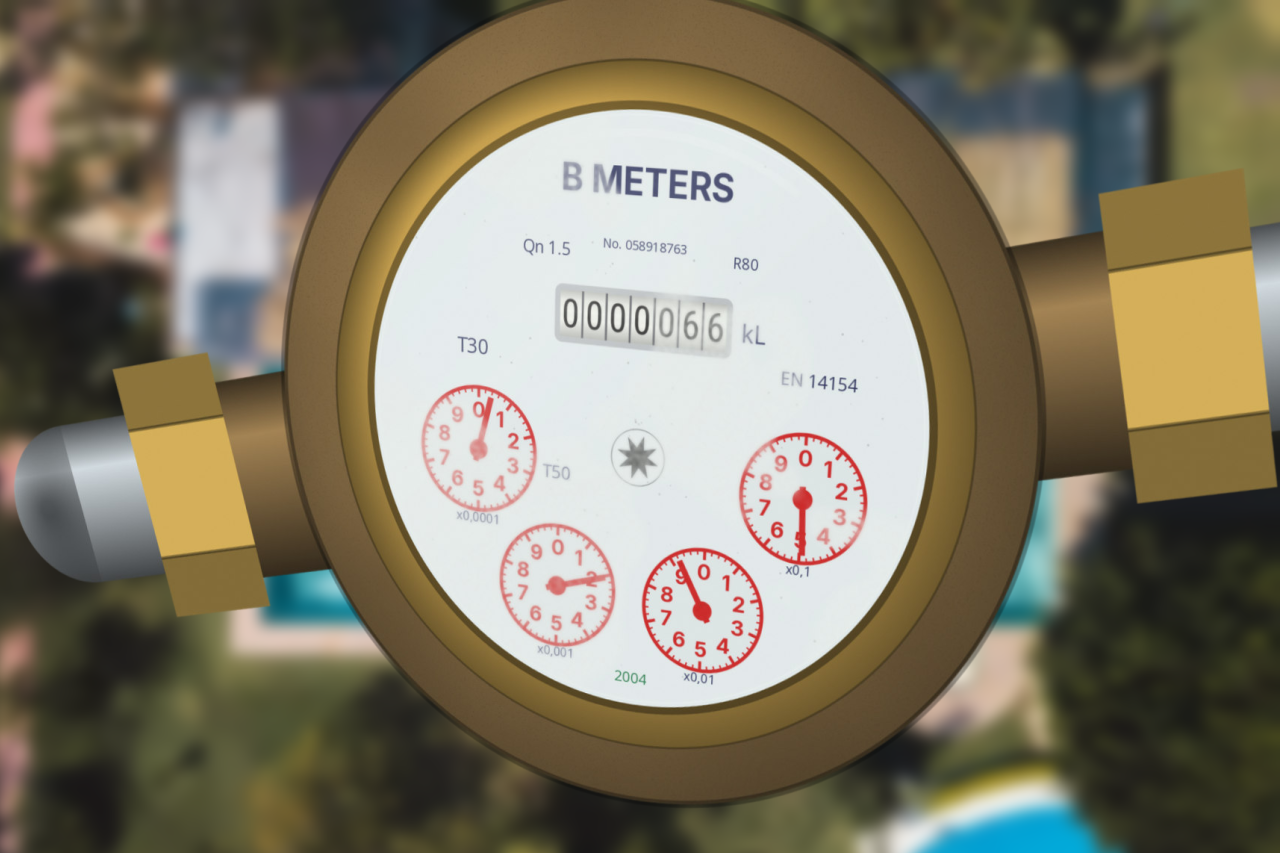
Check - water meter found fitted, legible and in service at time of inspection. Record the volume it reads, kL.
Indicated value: 66.4920 kL
